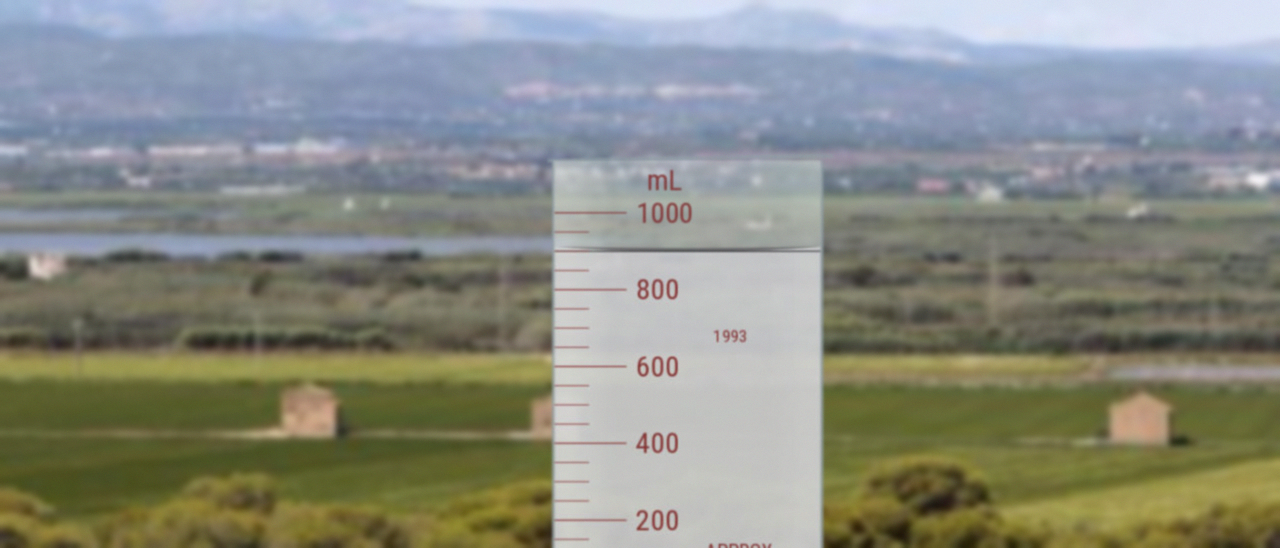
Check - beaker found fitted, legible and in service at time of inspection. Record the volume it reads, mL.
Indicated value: 900 mL
